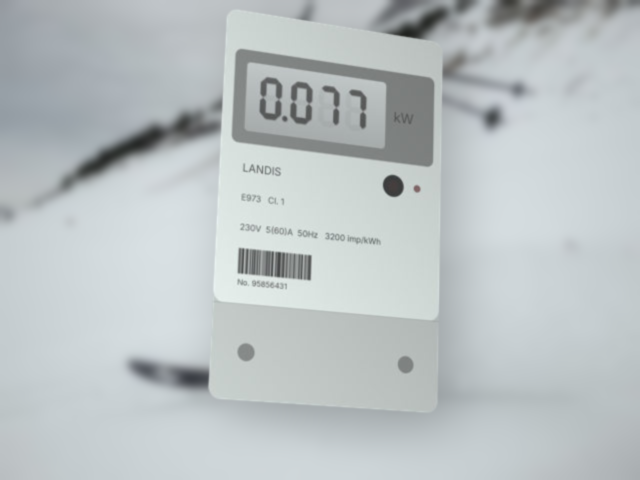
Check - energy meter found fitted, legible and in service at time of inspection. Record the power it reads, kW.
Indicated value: 0.077 kW
